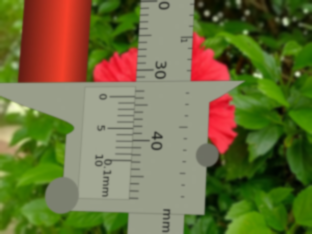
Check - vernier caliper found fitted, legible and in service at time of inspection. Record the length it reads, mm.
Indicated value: 33.8 mm
